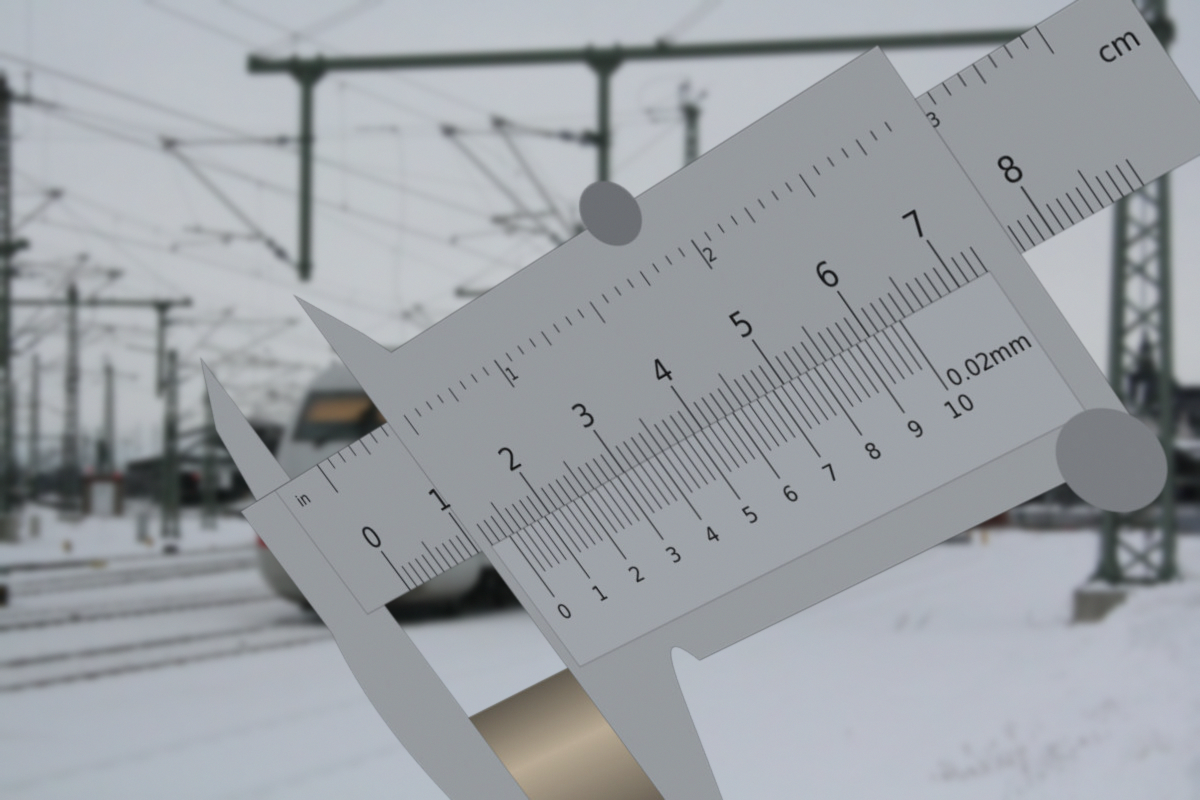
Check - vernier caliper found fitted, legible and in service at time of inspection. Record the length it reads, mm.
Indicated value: 14.4 mm
